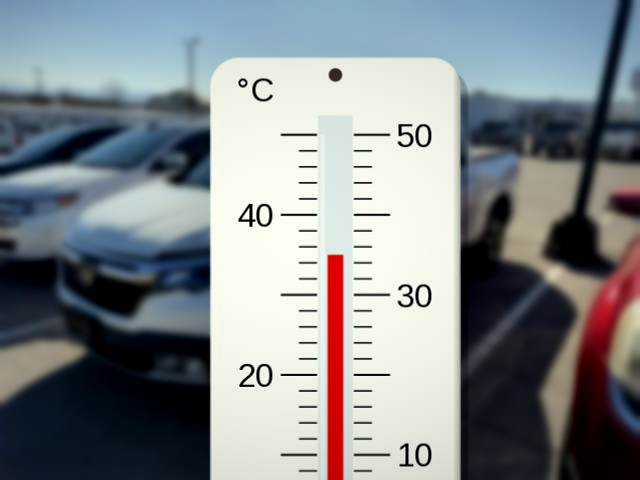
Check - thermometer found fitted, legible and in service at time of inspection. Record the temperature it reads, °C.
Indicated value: 35 °C
